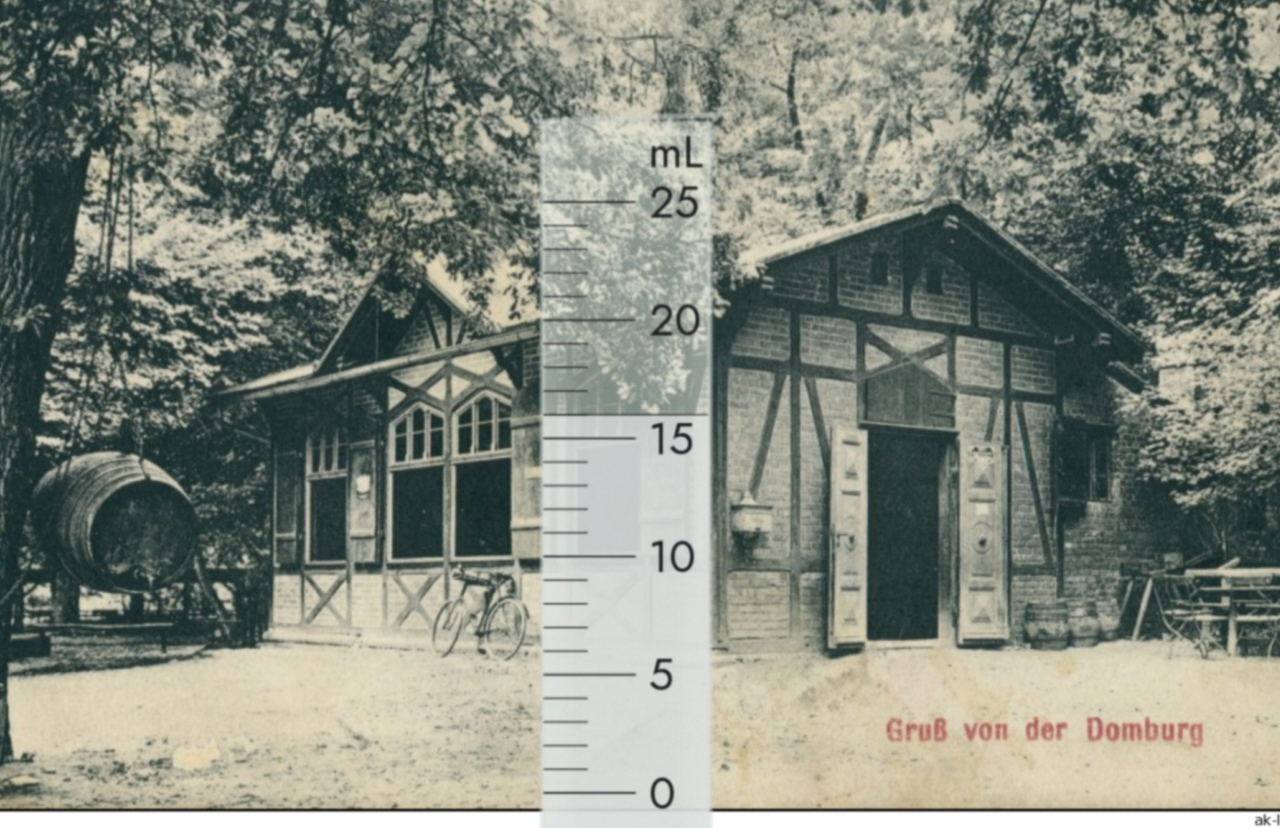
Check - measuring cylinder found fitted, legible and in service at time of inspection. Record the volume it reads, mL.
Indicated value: 16 mL
